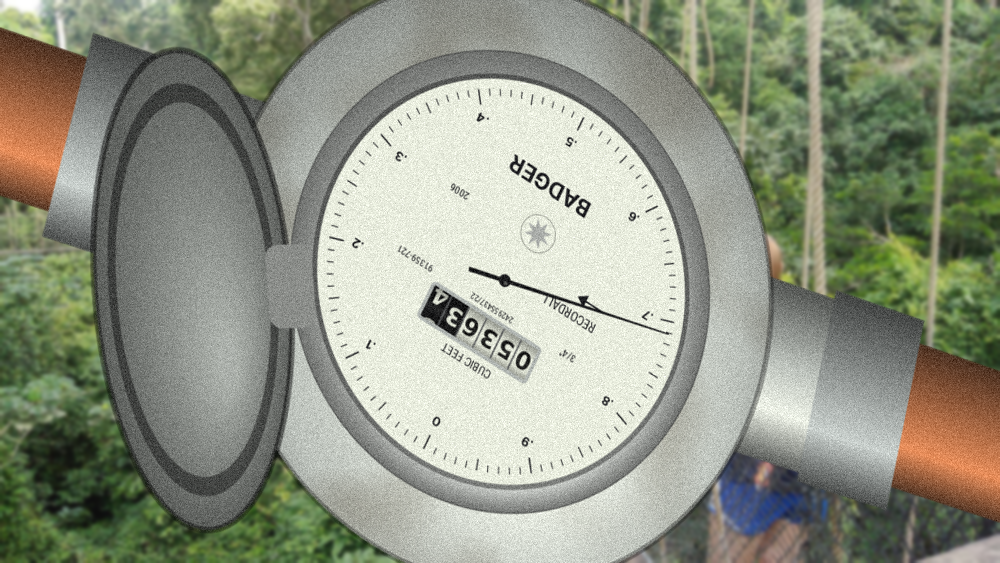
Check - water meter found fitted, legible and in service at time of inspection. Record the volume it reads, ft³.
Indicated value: 53633.71 ft³
